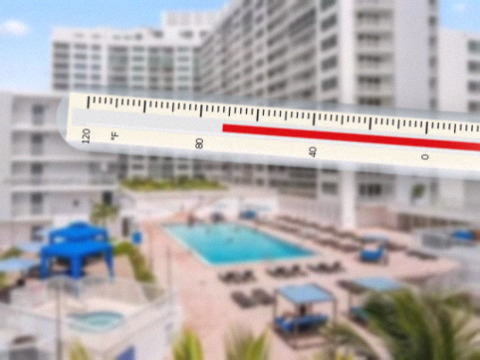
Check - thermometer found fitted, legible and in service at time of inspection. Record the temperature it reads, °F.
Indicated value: 72 °F
